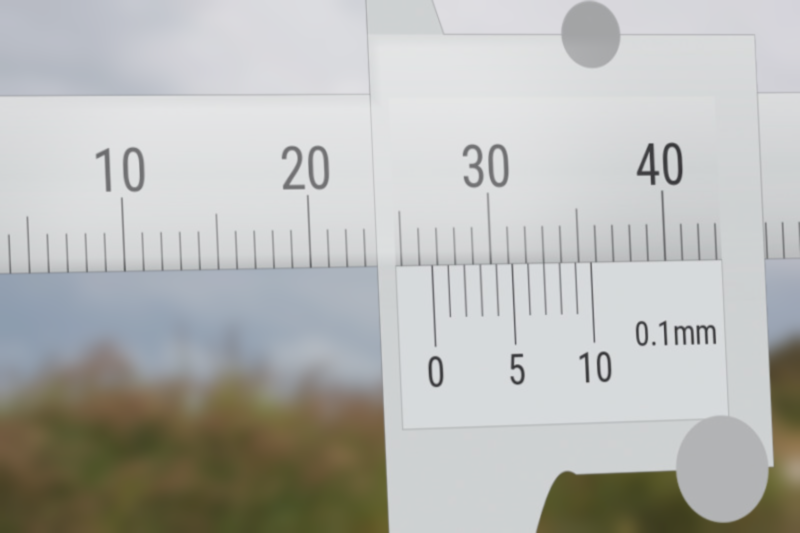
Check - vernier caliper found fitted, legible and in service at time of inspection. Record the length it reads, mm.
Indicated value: 26.7 mm
